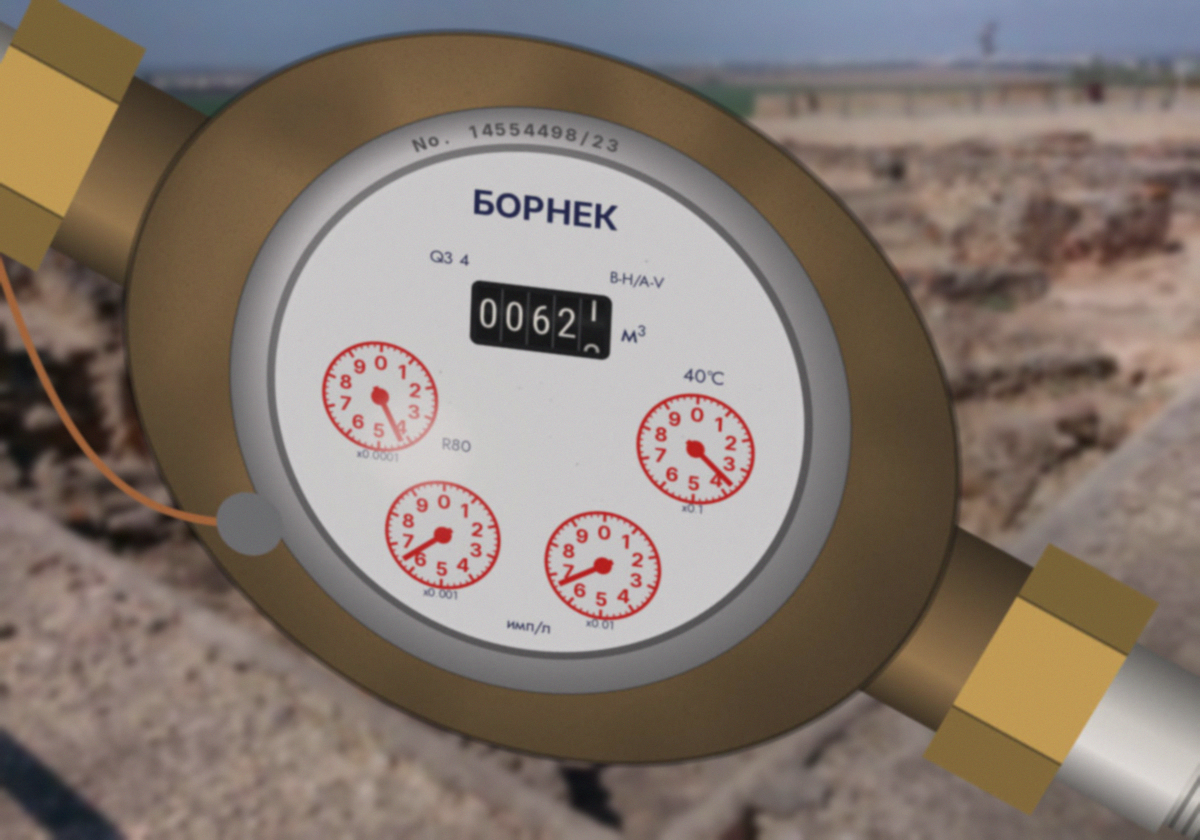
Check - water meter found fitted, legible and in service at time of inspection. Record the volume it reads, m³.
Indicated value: 621.3664 m³
